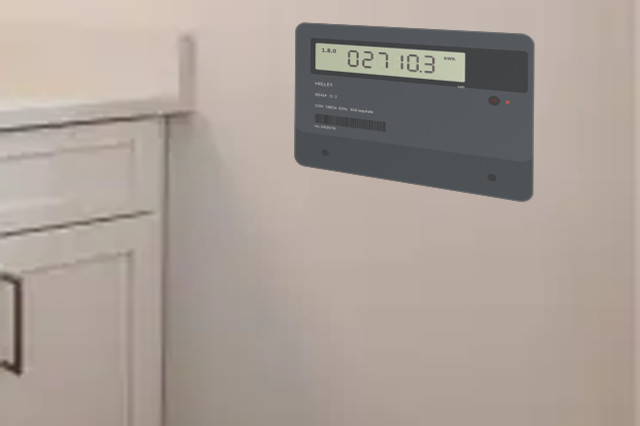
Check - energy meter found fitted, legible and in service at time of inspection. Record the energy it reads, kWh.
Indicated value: 2710.3 kWh
